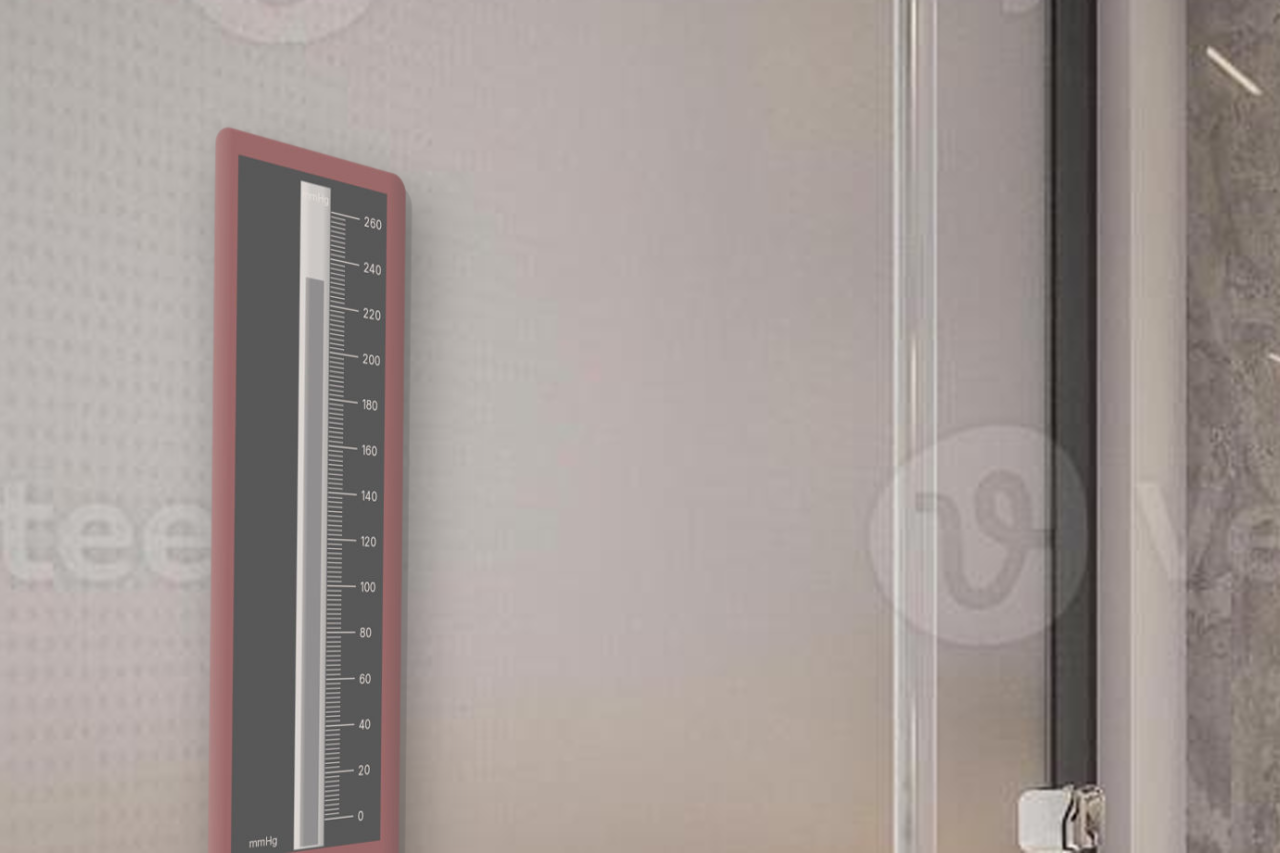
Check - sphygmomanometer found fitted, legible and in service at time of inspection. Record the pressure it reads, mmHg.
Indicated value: 230 mmHg
